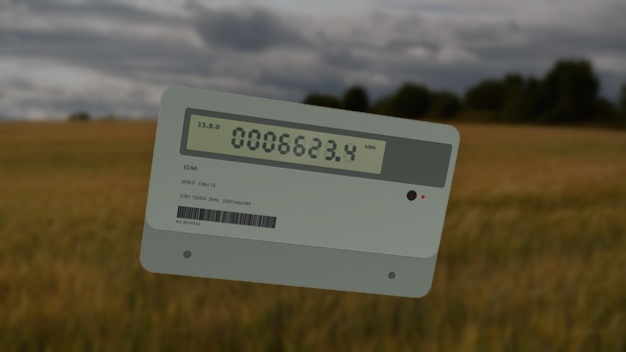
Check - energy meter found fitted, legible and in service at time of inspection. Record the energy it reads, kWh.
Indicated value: 6623.4 kWh
